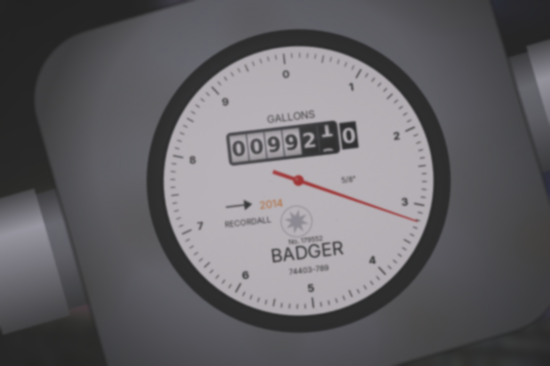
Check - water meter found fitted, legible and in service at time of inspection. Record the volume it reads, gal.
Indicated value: 99213.2 gal
